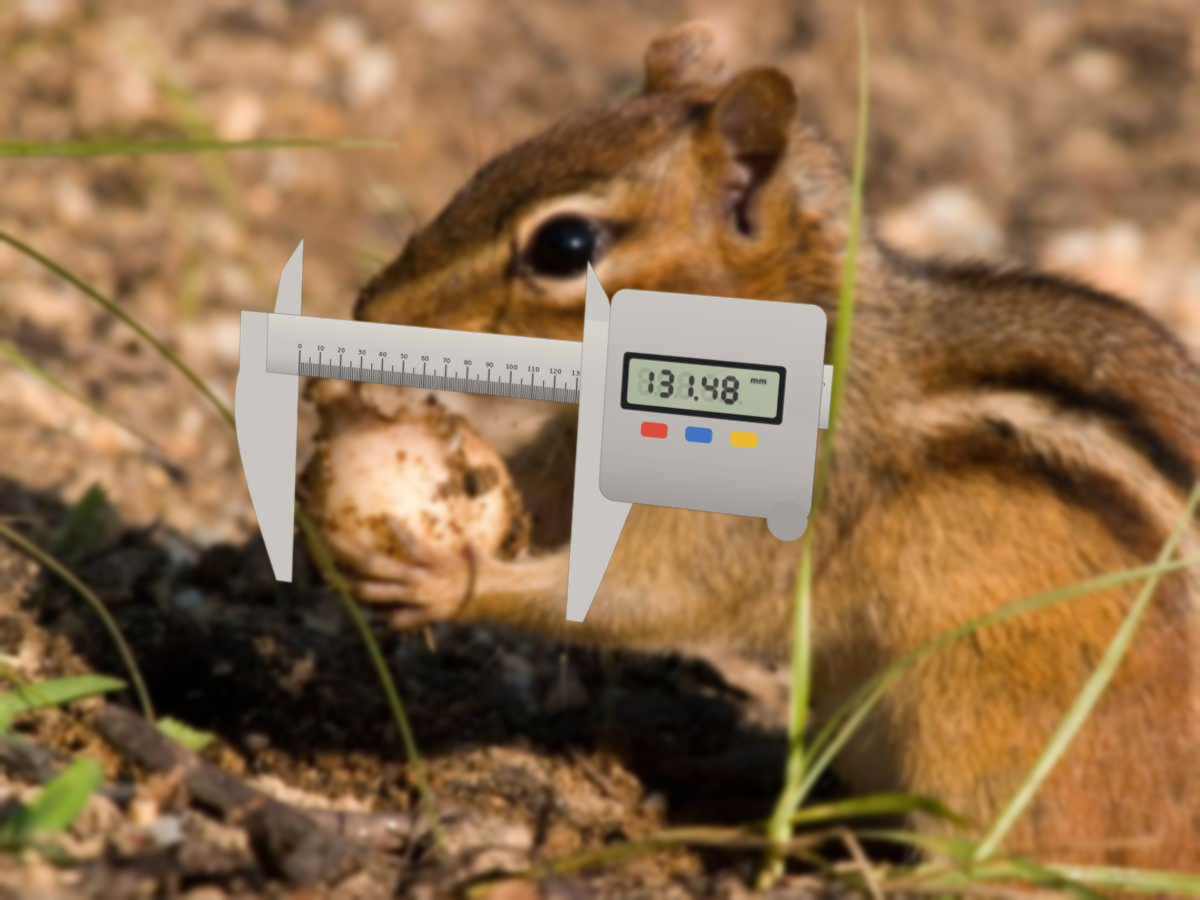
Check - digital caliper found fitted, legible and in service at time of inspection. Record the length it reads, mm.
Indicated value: 131.48 mm
